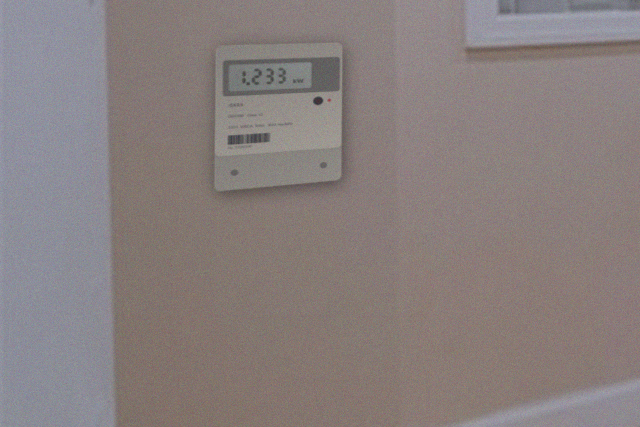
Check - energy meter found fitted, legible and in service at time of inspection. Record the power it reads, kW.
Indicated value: 1.233 kW
